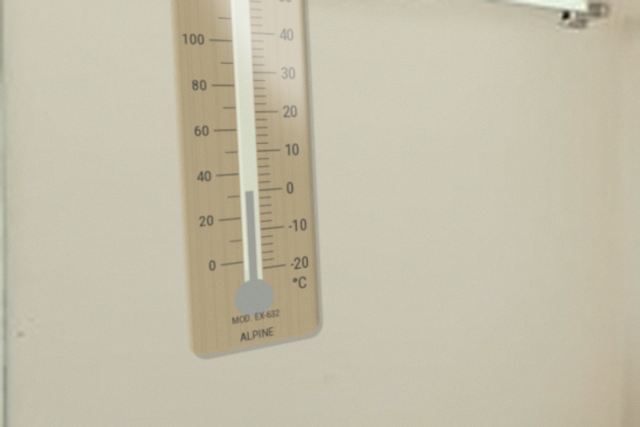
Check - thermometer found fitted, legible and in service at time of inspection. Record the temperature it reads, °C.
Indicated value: 0 °C
